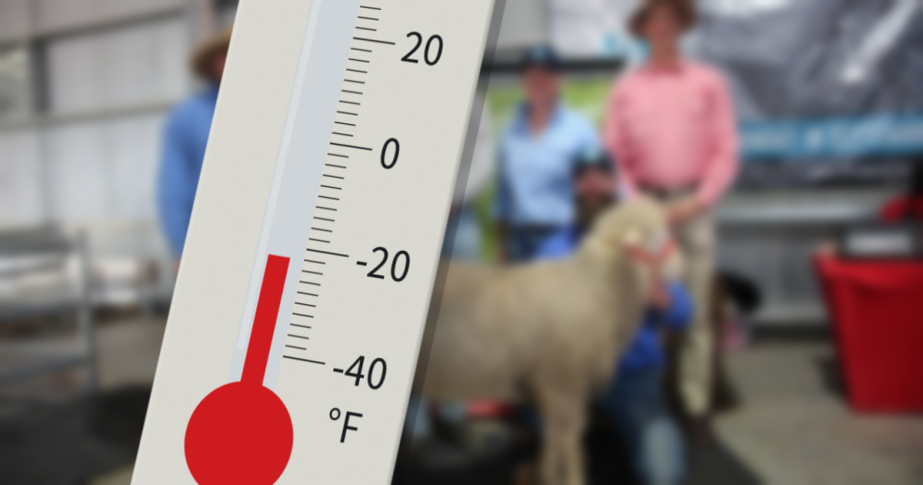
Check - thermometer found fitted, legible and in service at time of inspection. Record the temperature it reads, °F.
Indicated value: -22 °F
